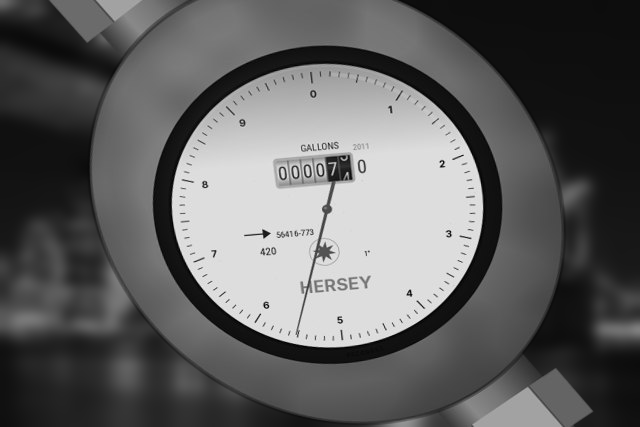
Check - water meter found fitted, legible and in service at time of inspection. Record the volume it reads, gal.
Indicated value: 735.5 gal
